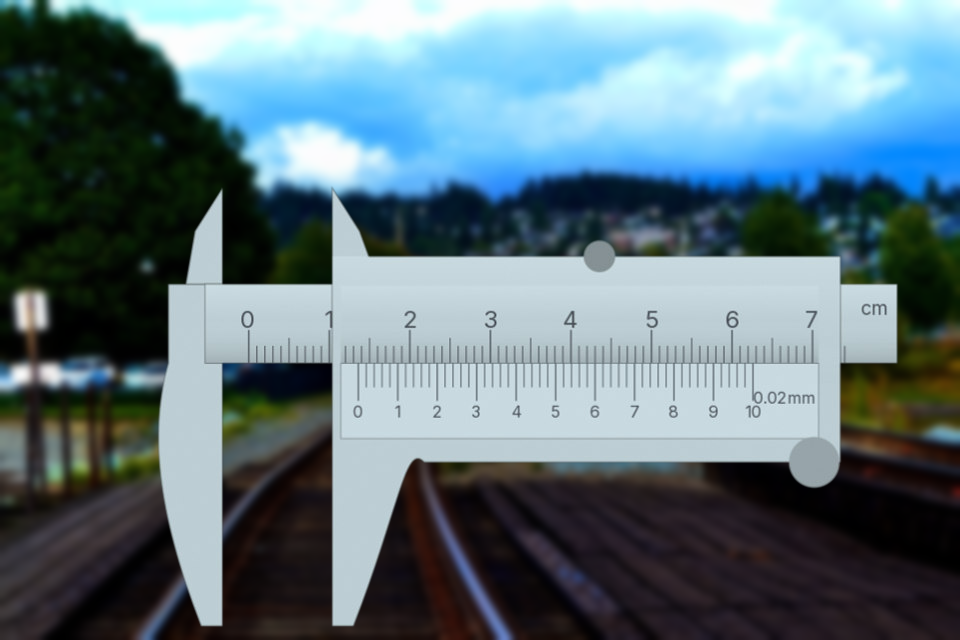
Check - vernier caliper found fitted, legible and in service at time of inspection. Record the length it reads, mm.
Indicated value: 13.6 mm
